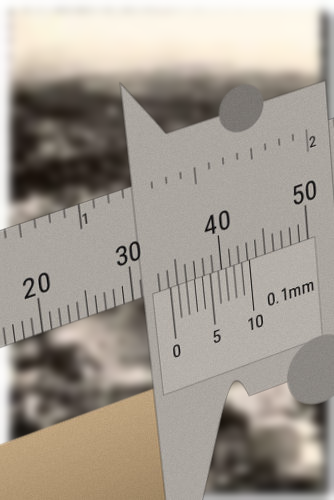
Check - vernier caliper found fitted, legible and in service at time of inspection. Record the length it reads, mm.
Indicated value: 34.2 mm
